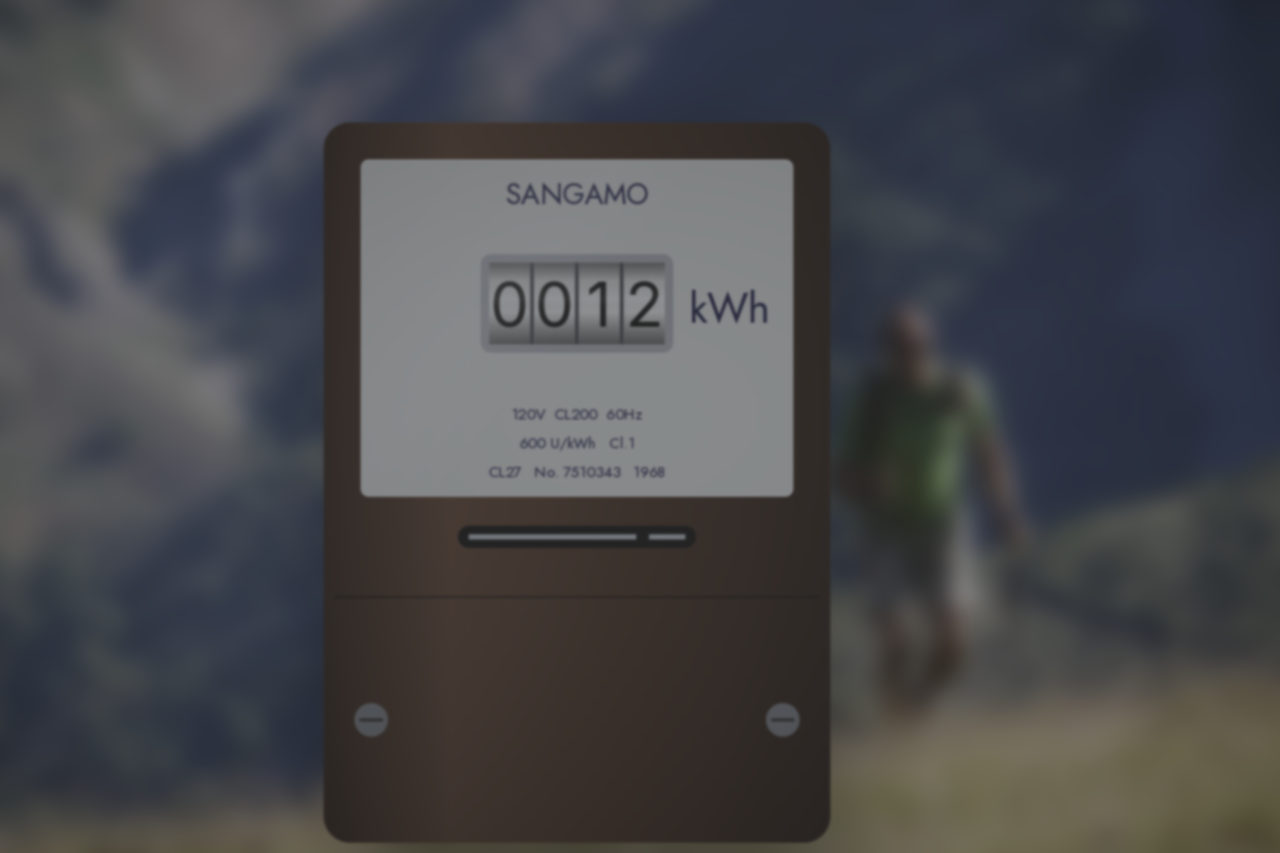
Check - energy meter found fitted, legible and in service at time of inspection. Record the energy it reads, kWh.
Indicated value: 12 kWh
